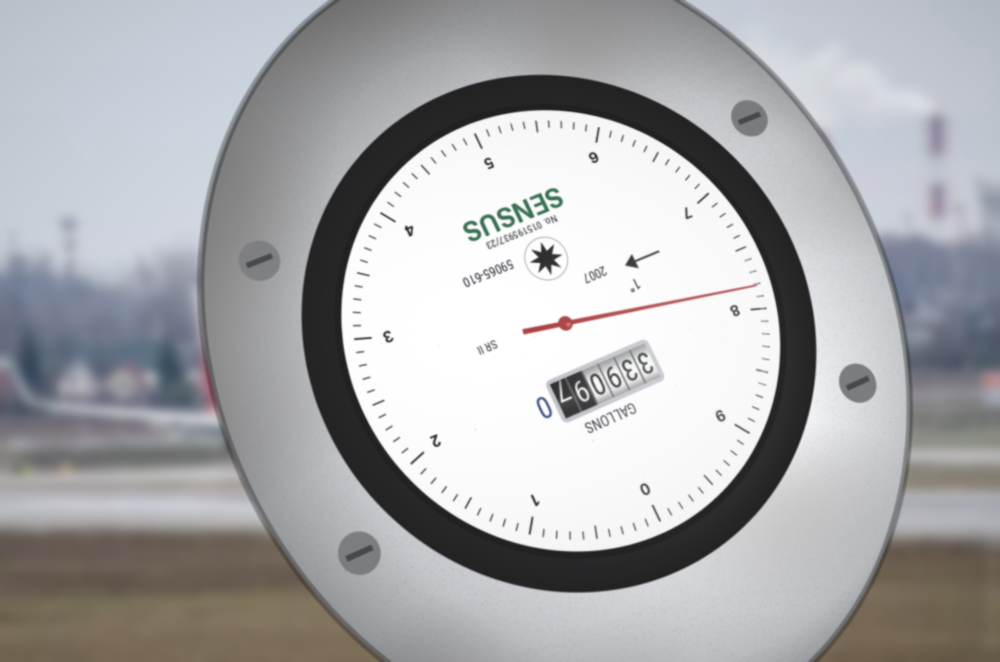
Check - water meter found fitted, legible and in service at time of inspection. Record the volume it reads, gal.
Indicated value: 3390967.8 gal
